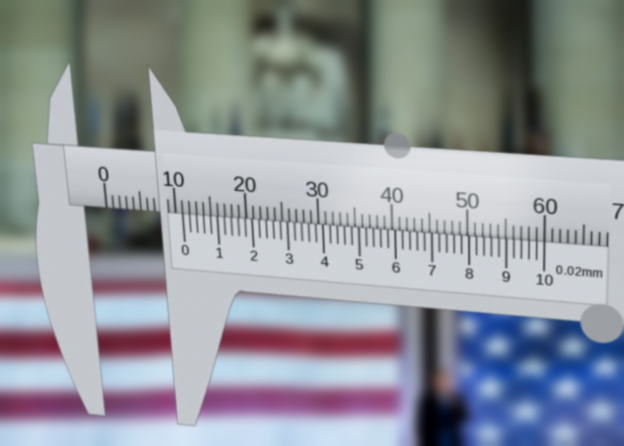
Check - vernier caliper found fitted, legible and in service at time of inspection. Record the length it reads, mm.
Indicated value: 11.0 mm
